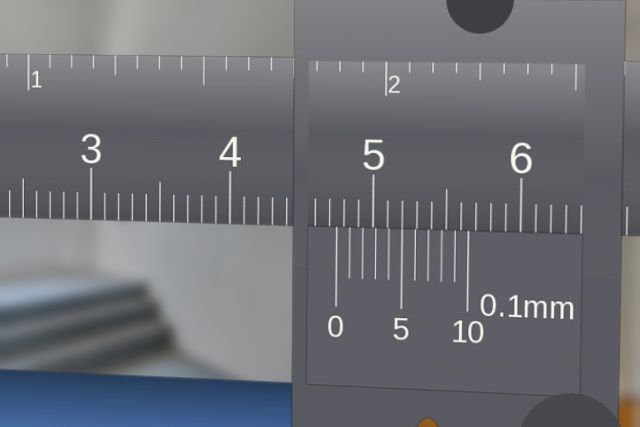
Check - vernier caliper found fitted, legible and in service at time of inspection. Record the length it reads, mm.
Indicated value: 47.5 mm
